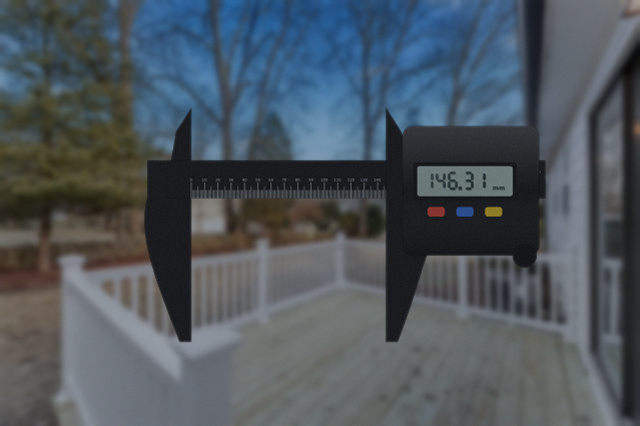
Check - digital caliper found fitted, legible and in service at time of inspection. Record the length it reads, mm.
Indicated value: 146.31 mm
